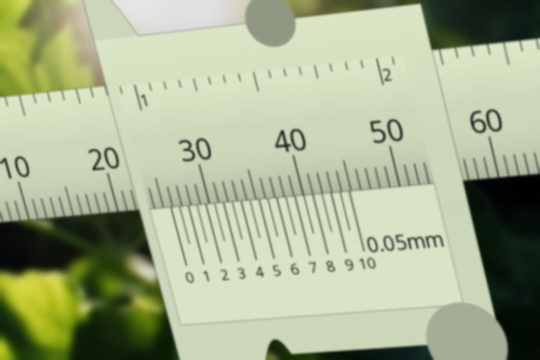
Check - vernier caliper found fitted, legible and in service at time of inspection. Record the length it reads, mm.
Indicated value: 25.8 mm
